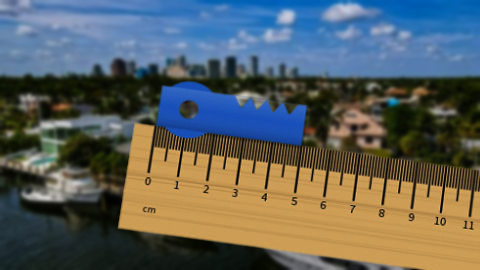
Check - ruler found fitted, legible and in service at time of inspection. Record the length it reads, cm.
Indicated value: 5 cm
